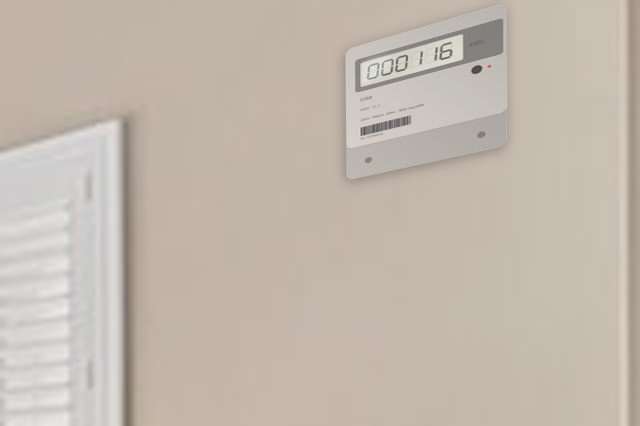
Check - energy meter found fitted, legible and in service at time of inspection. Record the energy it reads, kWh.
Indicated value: 116 kWh
